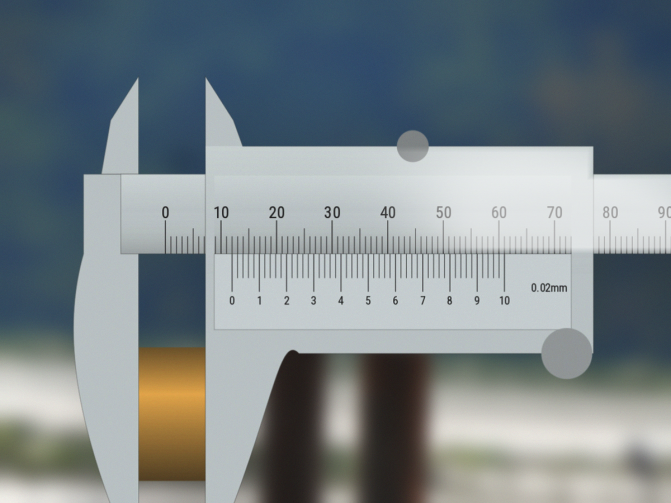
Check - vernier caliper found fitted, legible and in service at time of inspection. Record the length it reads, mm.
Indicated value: 12.0 mm
